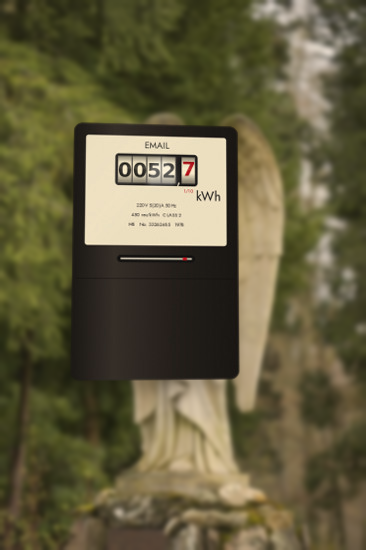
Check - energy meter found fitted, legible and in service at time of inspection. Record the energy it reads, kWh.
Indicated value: 52.7 kWh
